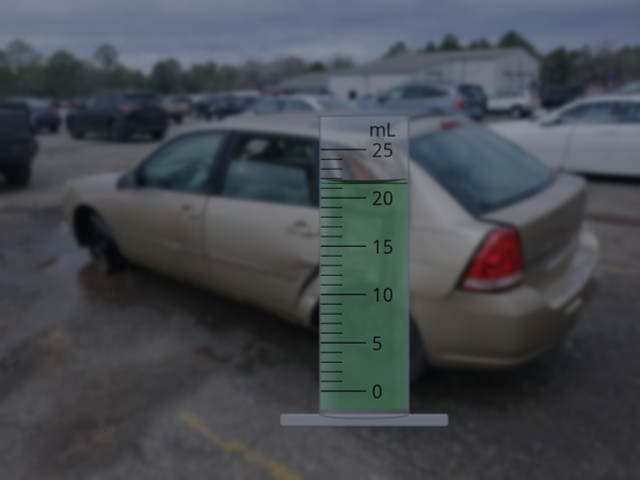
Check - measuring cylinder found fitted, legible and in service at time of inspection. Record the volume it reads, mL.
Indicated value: 21.5 mL
